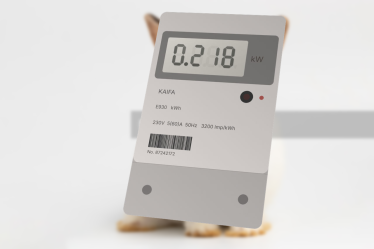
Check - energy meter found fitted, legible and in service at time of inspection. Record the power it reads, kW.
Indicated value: 0.218 kW
